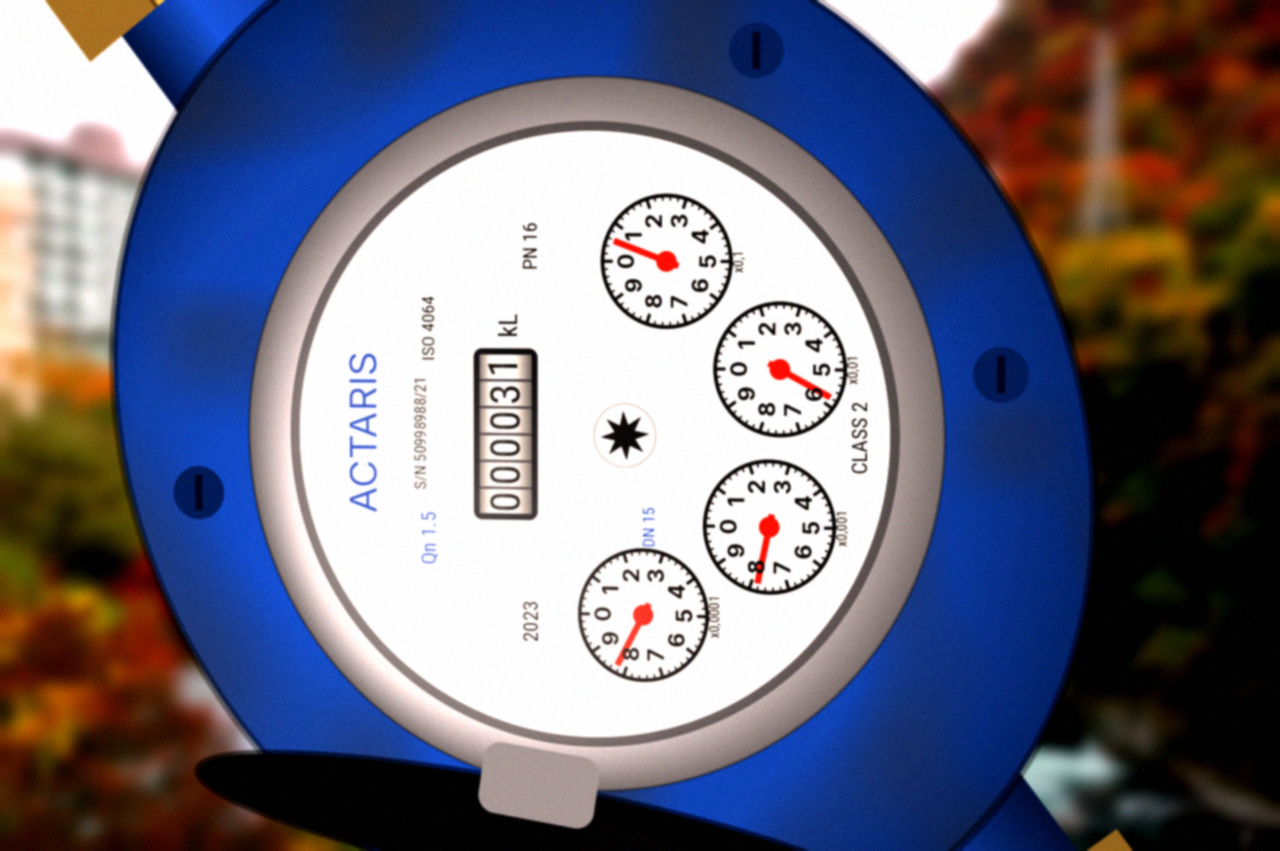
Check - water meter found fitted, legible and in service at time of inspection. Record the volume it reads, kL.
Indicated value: 31.0578 kL
